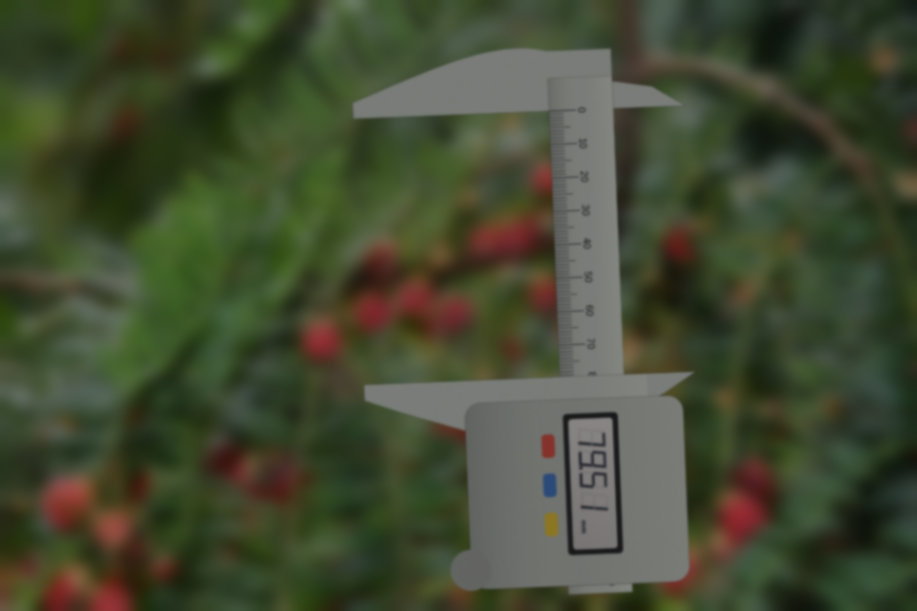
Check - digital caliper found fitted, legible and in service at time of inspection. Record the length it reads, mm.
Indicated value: 79.51 mm
